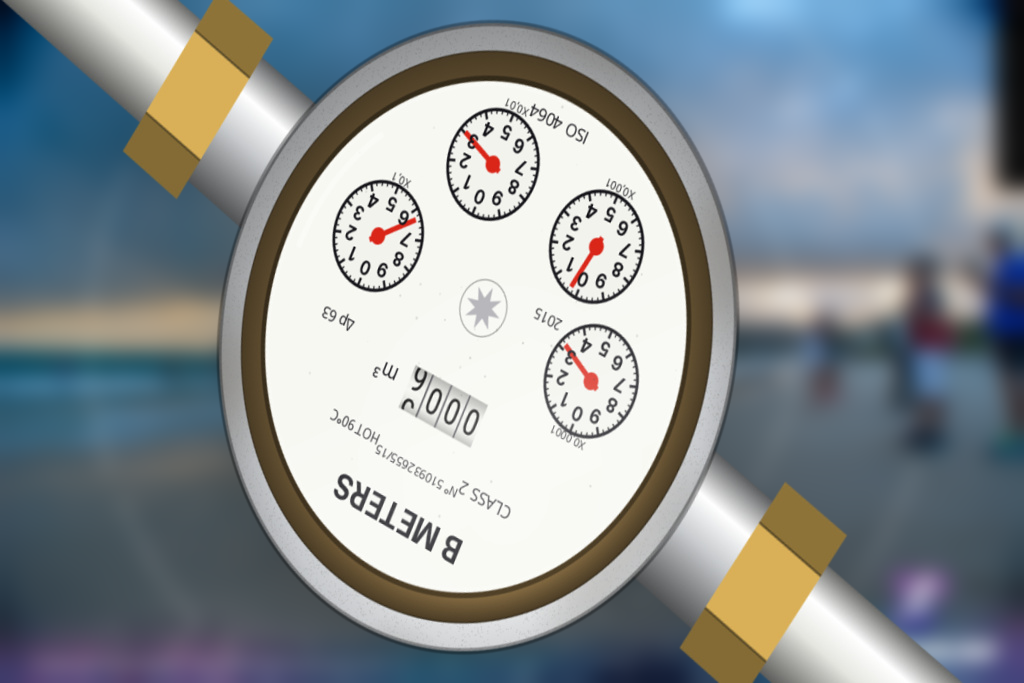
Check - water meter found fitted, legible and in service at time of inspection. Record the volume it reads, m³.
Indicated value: 5.6303 m³
